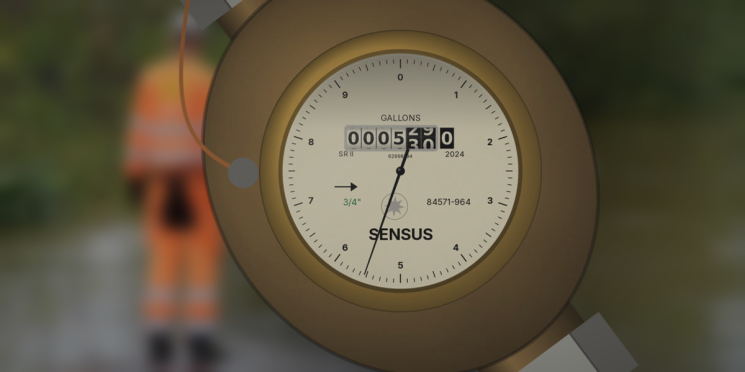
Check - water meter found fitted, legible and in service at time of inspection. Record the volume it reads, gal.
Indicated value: 5295.5 gal
